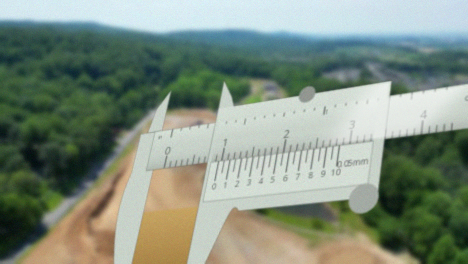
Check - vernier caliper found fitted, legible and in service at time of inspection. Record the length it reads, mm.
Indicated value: 9.5 mm
